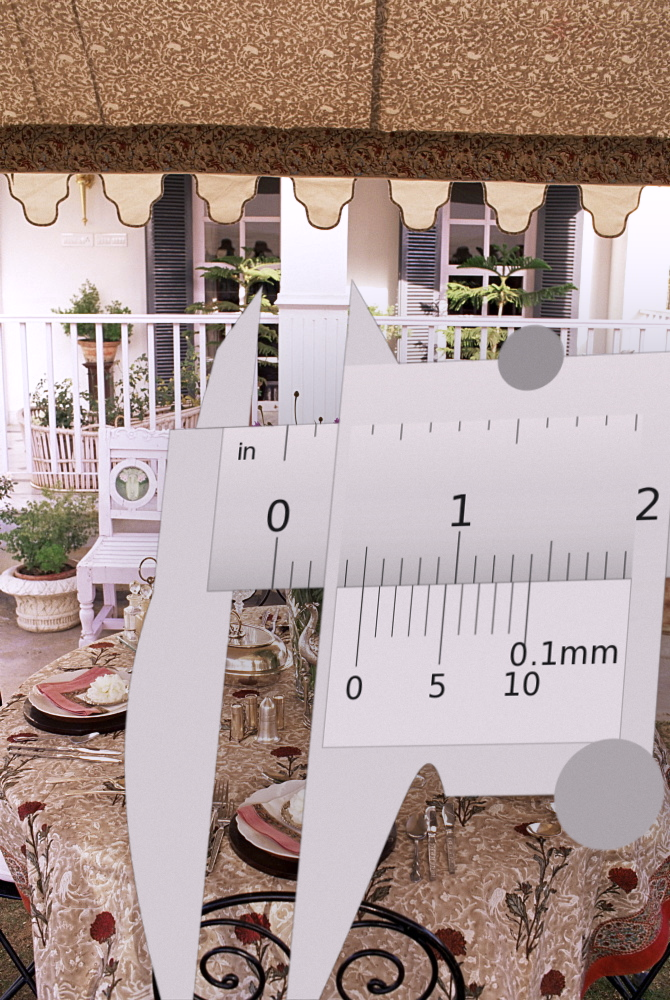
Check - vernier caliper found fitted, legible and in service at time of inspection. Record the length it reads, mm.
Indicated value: 5.0 mm
